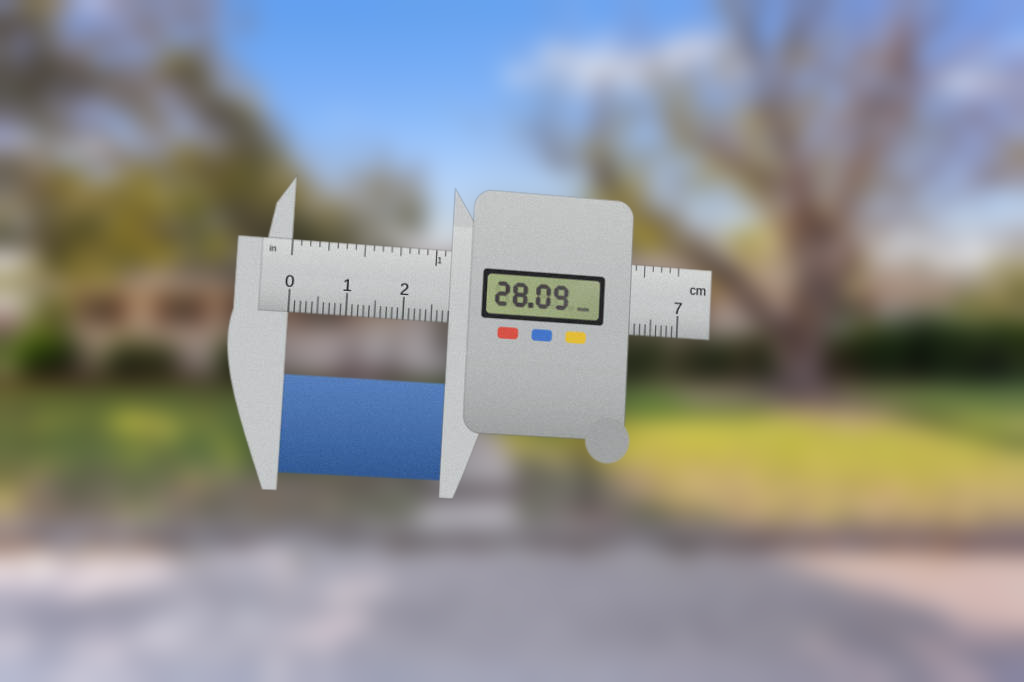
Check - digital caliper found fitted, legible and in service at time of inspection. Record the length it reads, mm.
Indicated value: 28.09 mm
